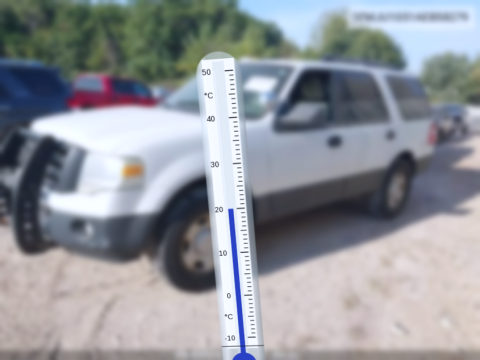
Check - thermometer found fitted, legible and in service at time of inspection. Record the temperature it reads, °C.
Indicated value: 20 °C
